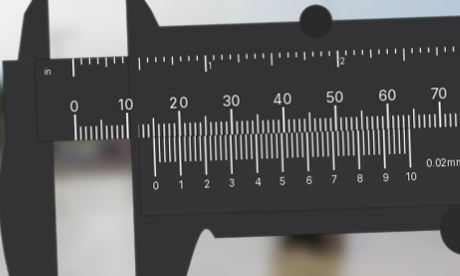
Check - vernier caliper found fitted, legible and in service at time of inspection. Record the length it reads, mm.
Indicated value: 15.0 mm
